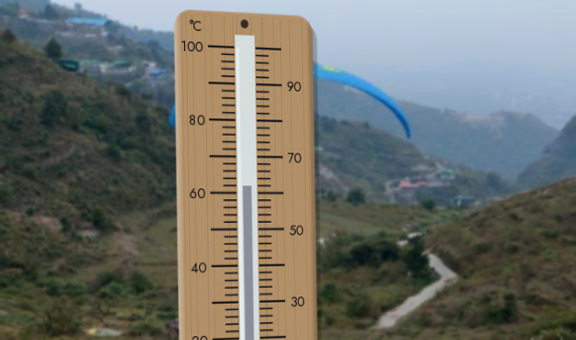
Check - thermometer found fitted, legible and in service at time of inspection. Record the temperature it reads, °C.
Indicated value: 62 °C
